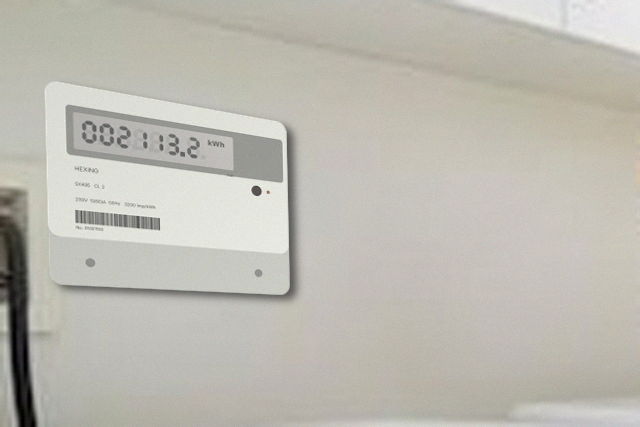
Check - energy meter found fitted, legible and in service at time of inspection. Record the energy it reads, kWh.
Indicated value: 2113.2 kWh
